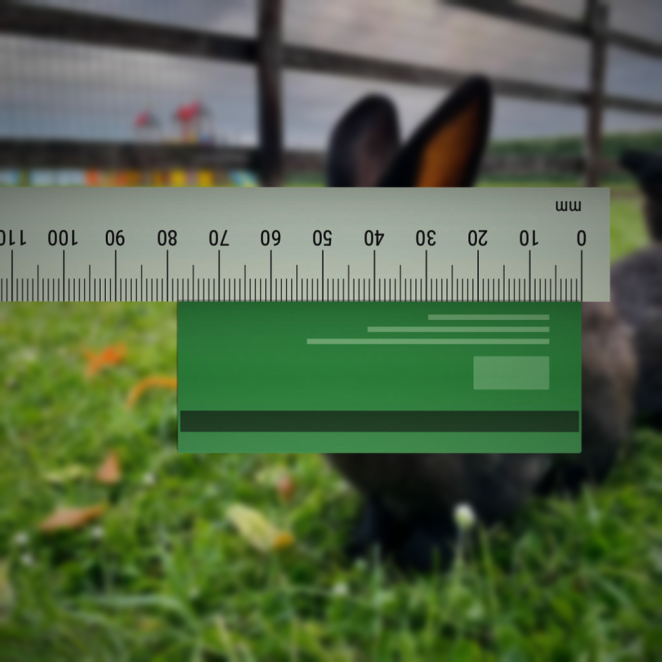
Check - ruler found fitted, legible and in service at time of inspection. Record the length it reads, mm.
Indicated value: 78 mm
